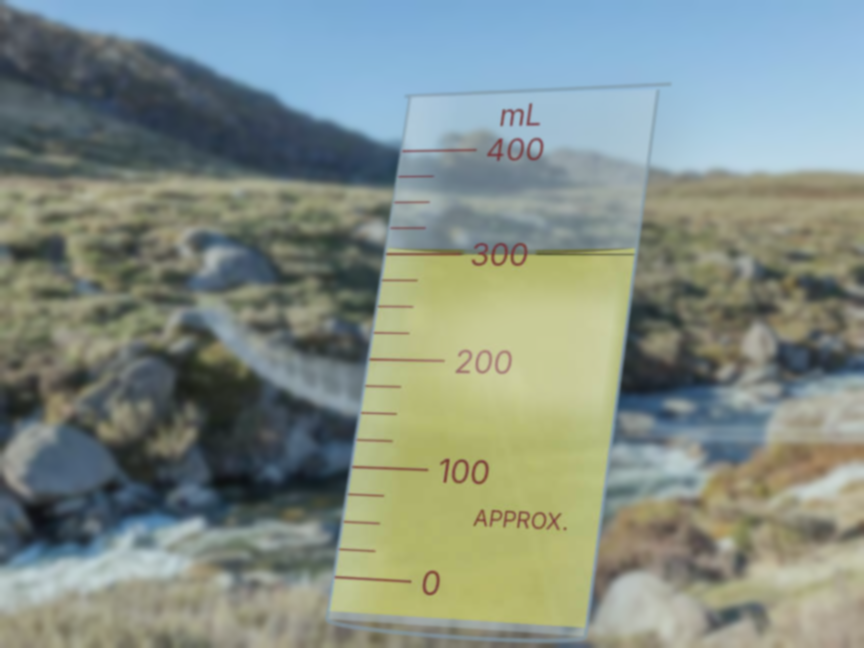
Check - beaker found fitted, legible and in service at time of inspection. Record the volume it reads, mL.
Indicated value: 300 mL
